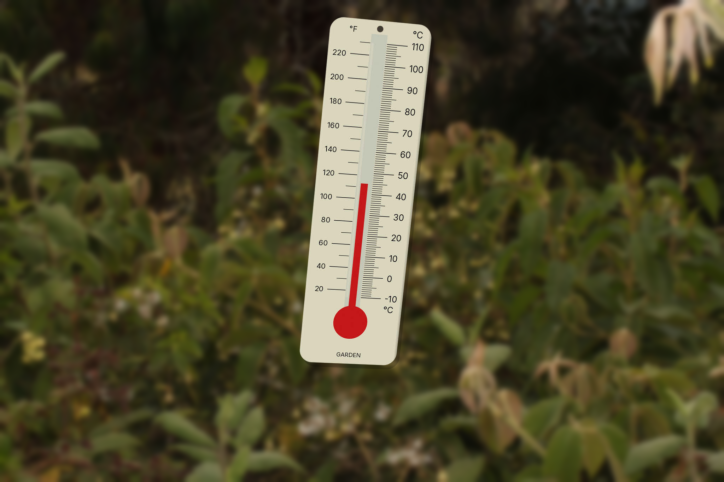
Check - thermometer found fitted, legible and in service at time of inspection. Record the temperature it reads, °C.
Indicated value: 45 °C
